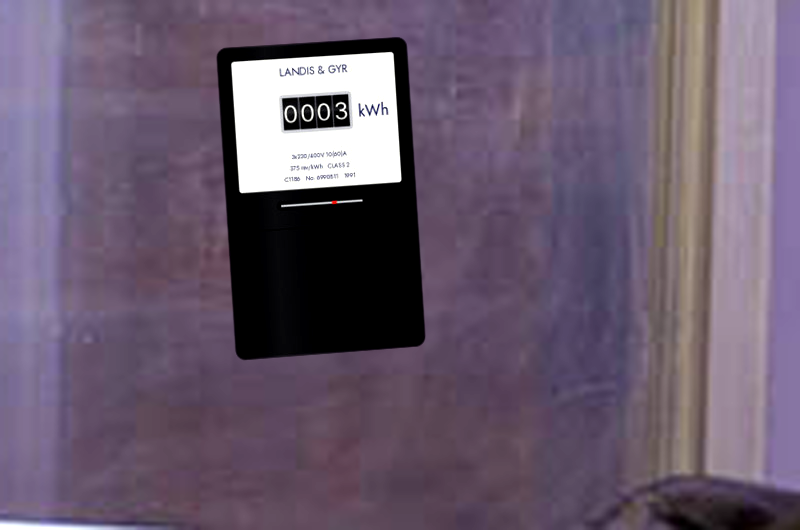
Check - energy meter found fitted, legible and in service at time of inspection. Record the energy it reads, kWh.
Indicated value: 3 kWh
